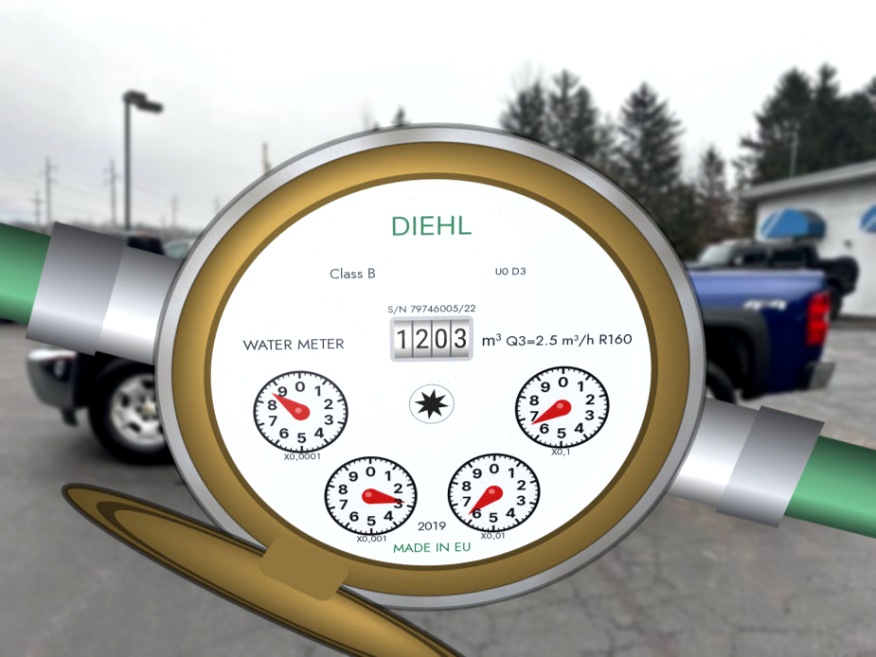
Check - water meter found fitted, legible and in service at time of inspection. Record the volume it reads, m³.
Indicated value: 1203.6628 m³
